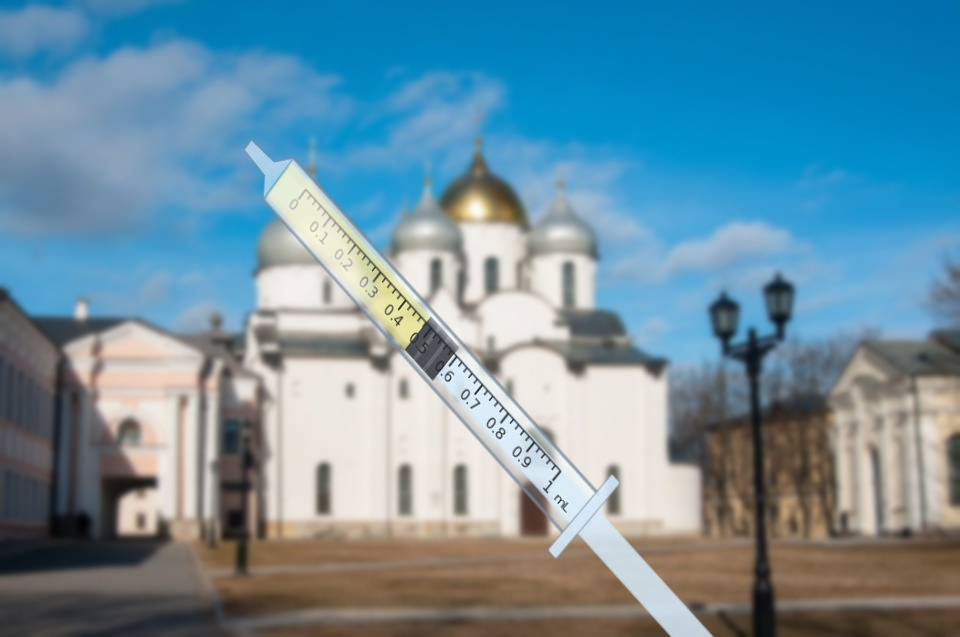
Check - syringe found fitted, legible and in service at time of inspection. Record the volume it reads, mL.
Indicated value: 0.48 mL
